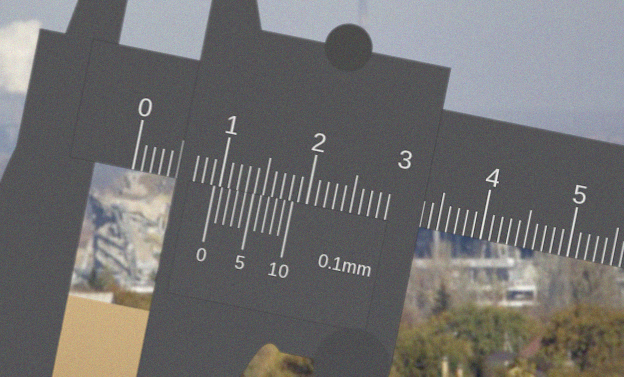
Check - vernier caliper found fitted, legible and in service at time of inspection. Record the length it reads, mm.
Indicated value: 9.4 mm
